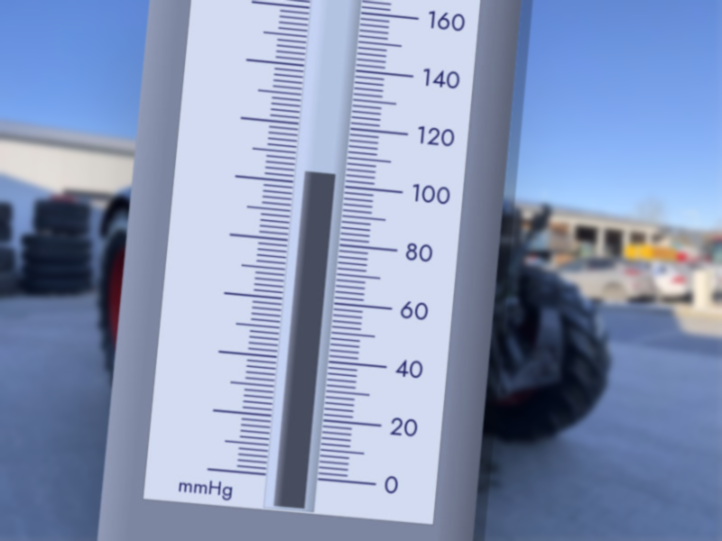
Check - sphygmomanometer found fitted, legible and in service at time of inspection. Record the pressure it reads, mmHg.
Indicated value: 104 mmHg
